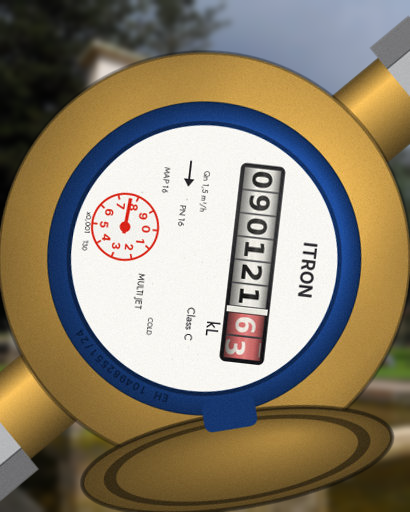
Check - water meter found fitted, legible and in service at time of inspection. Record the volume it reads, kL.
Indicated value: 90121.627 kL
